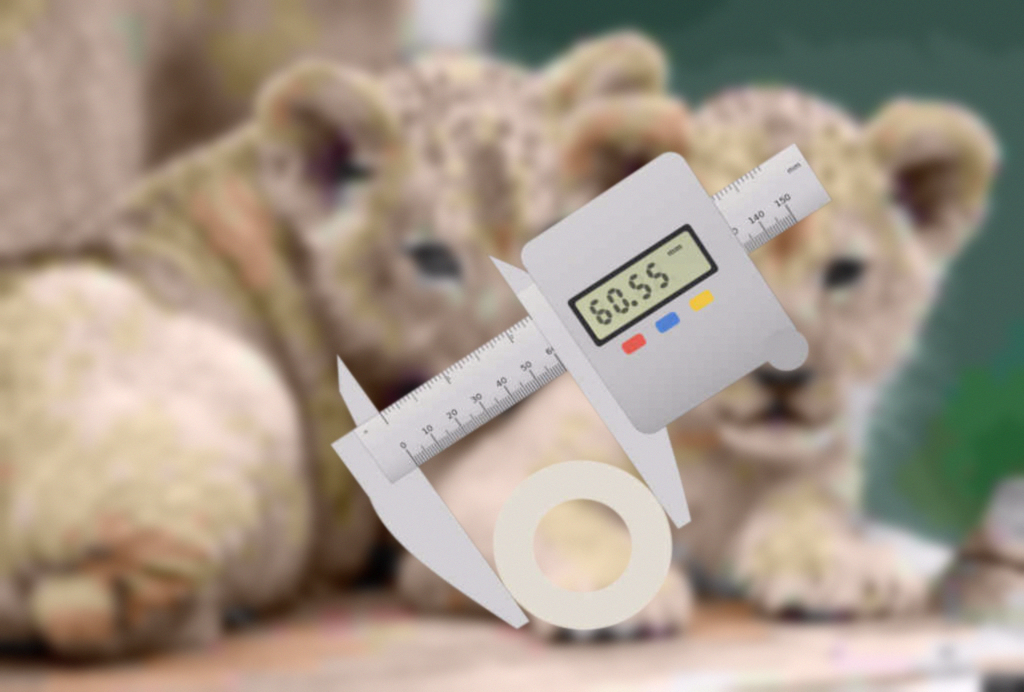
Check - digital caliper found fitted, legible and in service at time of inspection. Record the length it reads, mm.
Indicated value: 60.55 mm
